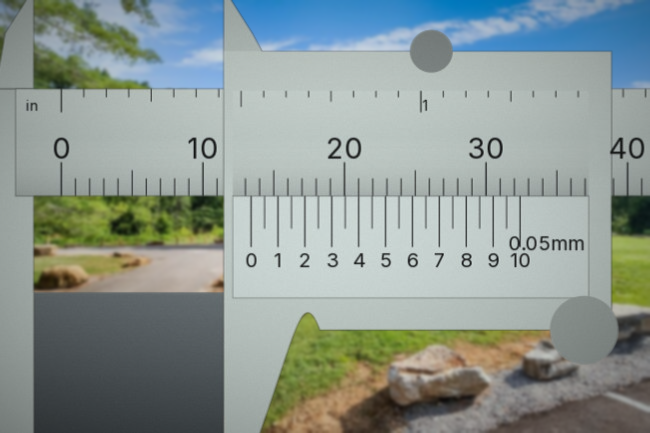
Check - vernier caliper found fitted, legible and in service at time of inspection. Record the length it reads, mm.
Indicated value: 13.4 mm
